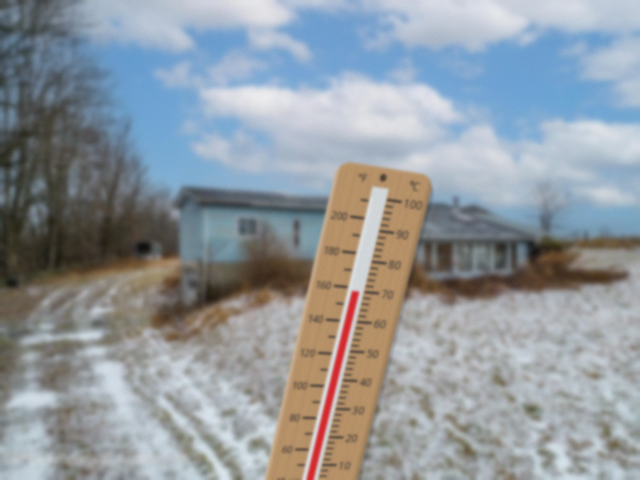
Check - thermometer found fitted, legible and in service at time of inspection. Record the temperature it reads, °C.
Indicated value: 70 °C
